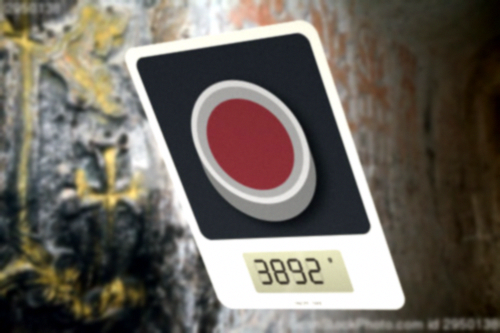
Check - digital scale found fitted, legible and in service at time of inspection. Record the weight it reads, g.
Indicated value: 3892 g
